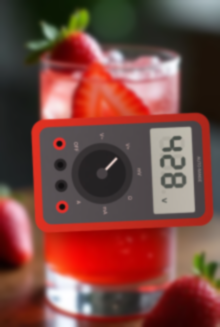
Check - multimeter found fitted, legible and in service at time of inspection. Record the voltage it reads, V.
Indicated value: 428 V
